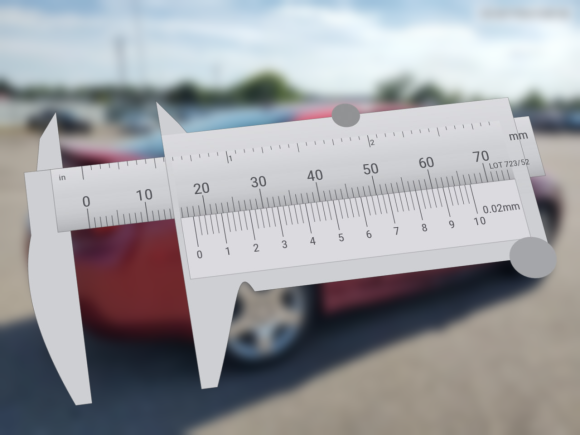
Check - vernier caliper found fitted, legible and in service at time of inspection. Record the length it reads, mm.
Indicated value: 17.8 mm
